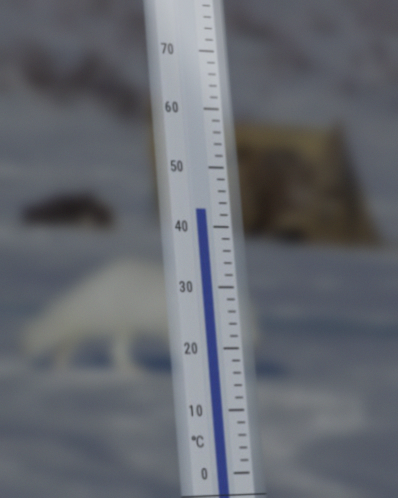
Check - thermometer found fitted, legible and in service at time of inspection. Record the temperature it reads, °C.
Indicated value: 43 °C
